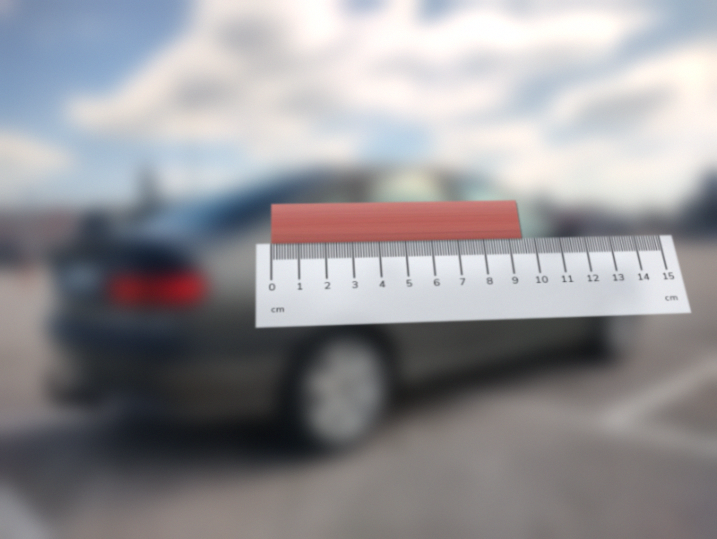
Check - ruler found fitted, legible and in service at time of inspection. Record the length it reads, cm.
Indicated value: 9.5 cm
